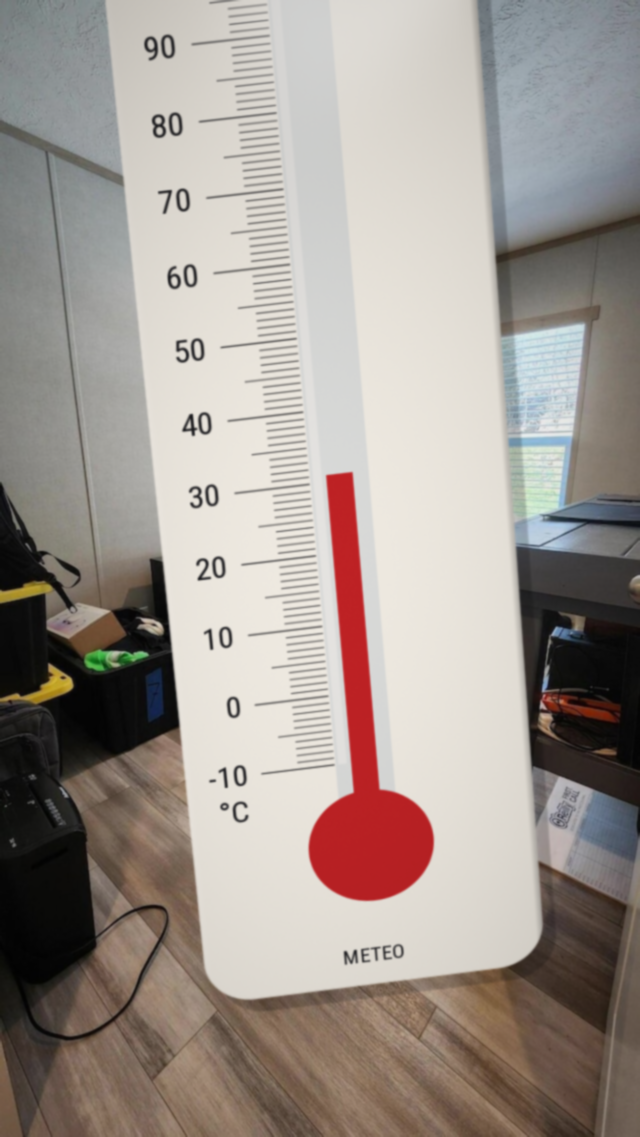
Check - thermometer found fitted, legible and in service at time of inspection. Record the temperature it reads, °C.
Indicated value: 31 °C
